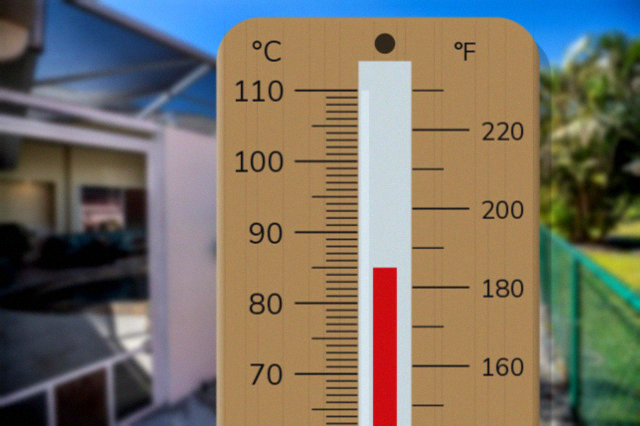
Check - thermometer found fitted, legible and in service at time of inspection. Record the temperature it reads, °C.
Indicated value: 85 °C
